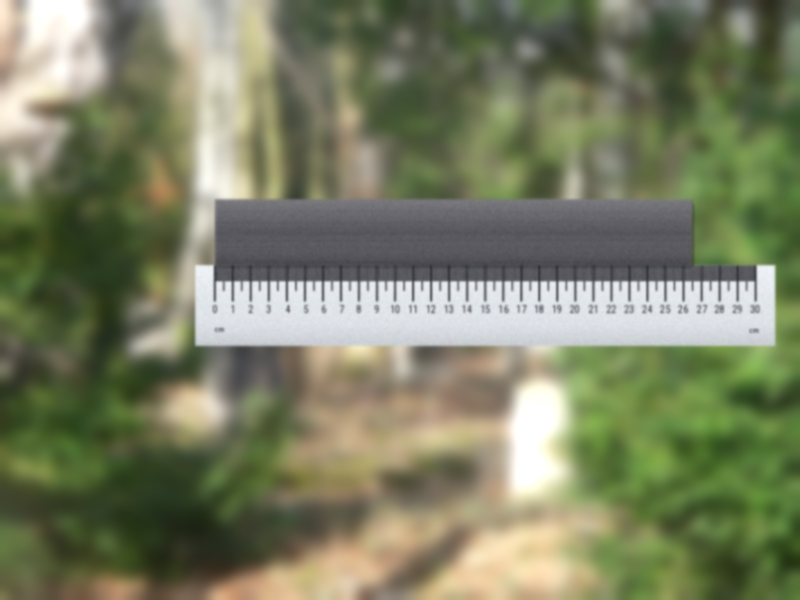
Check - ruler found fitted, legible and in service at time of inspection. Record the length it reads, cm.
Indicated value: 26.5 cm
